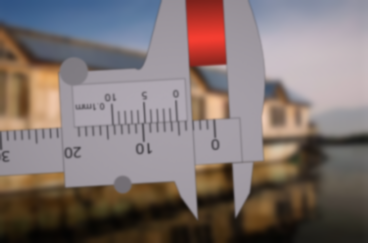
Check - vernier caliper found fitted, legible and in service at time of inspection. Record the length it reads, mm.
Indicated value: 5.2 mm
